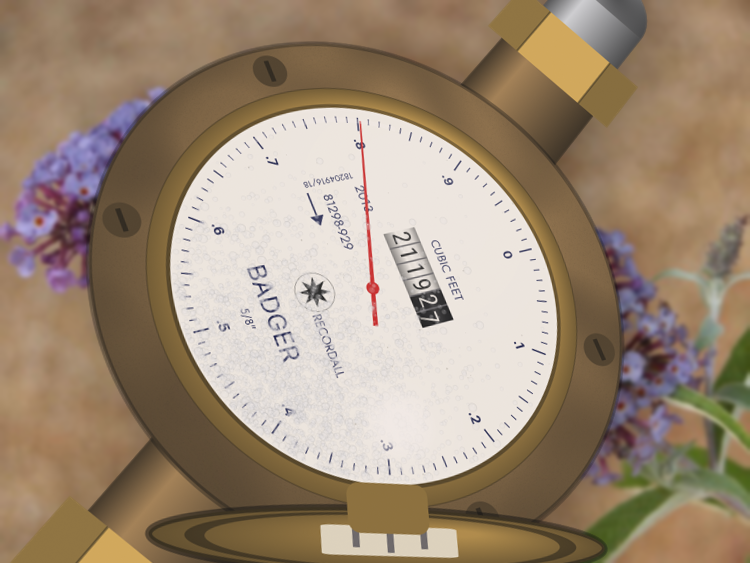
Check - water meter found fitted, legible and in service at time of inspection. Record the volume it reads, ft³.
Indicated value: 211926.80 ft³
